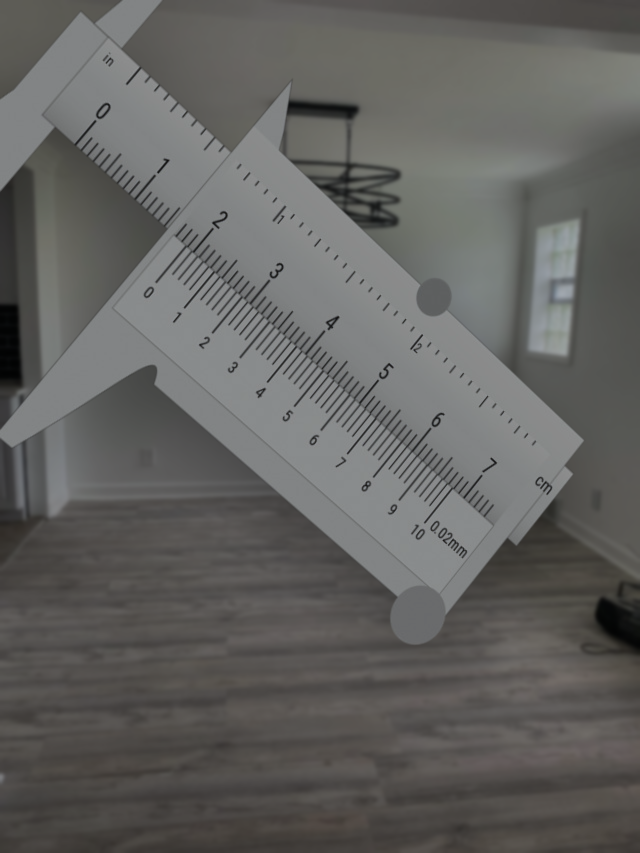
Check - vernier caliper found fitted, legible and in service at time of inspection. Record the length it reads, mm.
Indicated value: 18.8 mm
